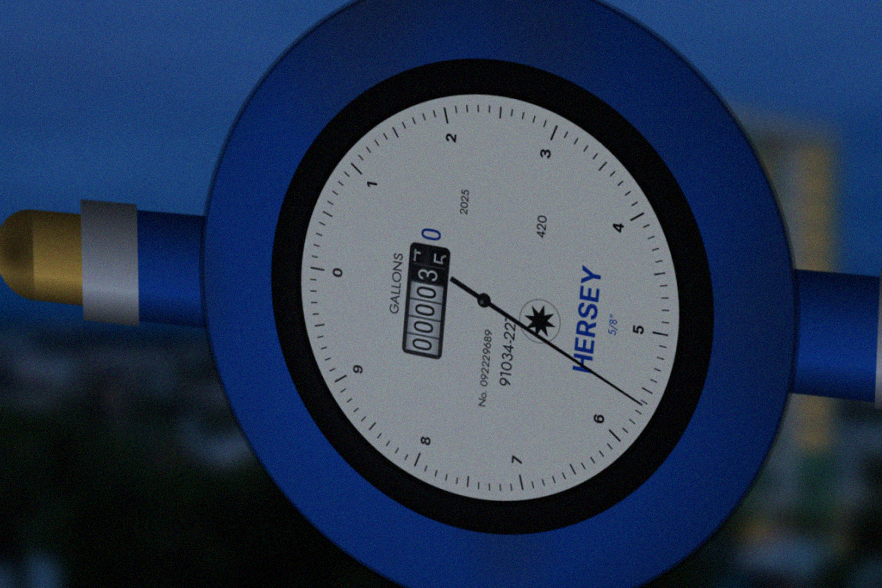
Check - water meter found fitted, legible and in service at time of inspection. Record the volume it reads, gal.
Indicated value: 345.6 gal
